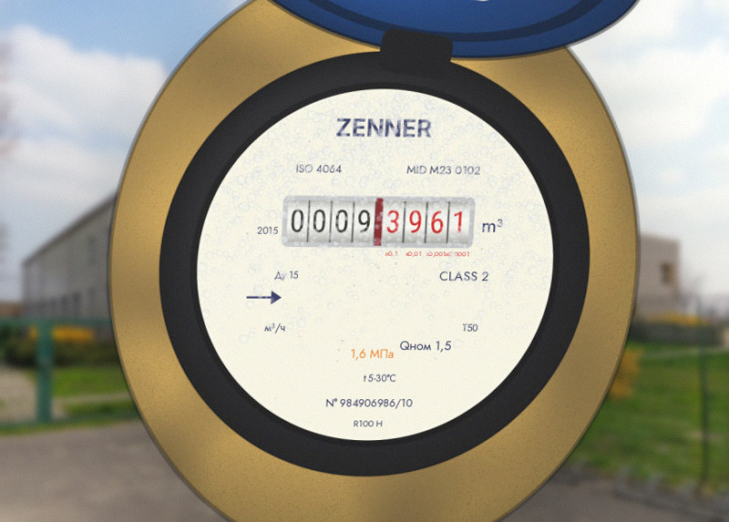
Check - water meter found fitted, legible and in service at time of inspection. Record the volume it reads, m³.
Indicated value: 9.3961 m³
